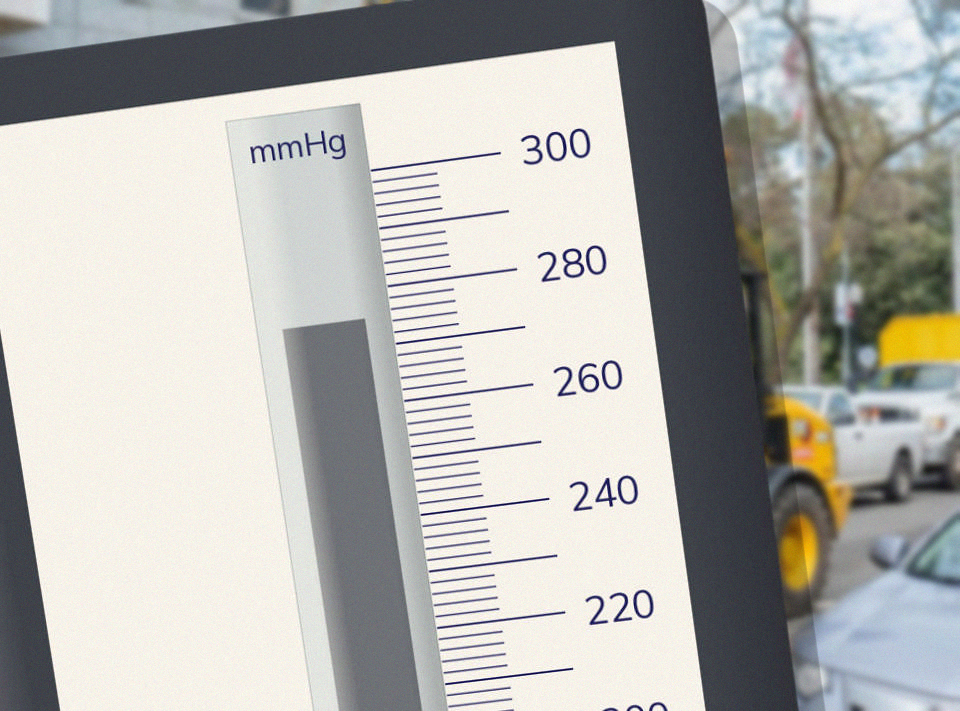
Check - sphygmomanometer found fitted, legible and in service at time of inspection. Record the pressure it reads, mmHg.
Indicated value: 275 mmHg
